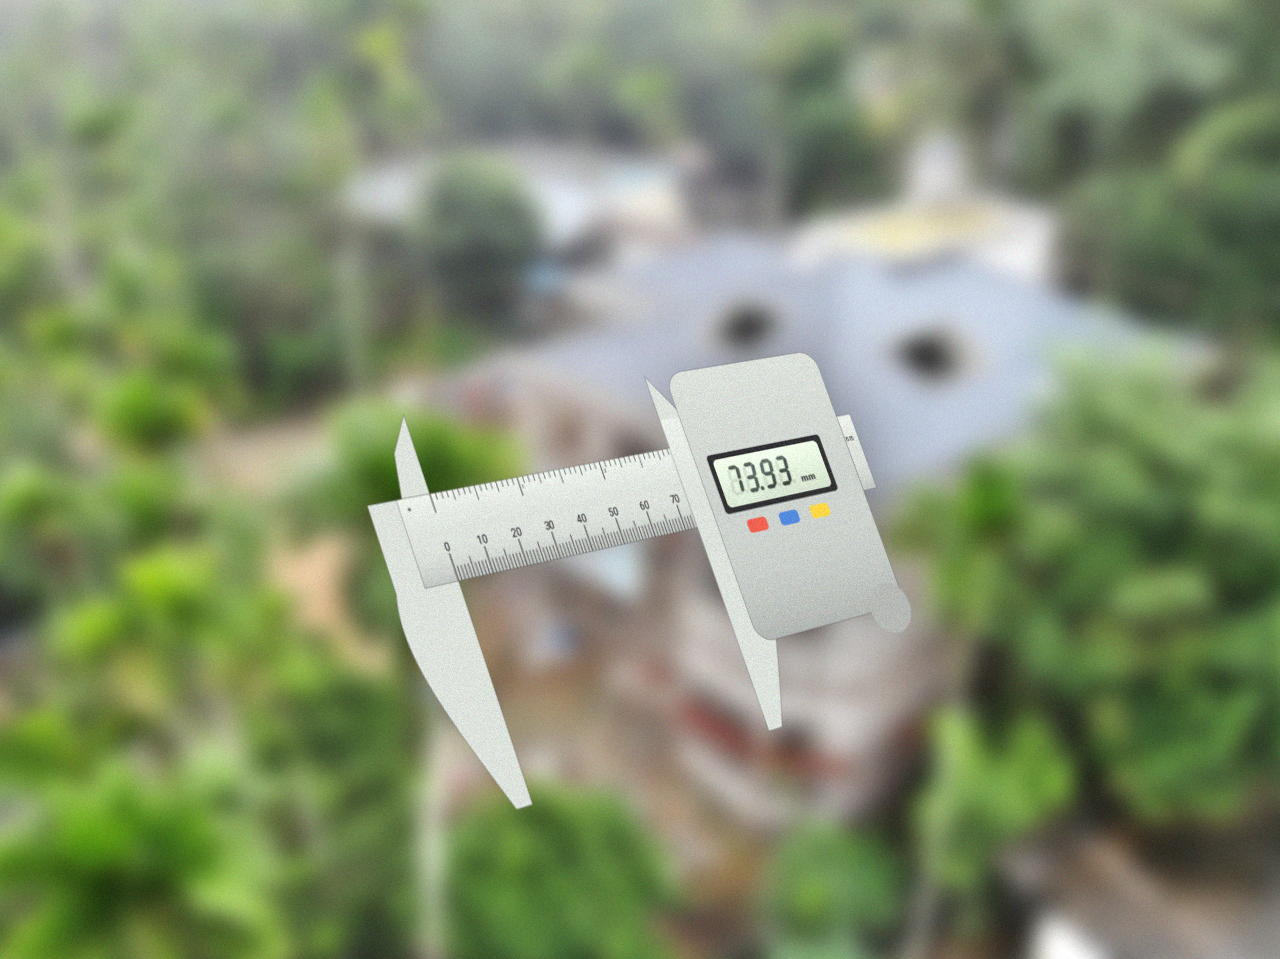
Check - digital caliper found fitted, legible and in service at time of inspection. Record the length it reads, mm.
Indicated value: 73.93 mm
